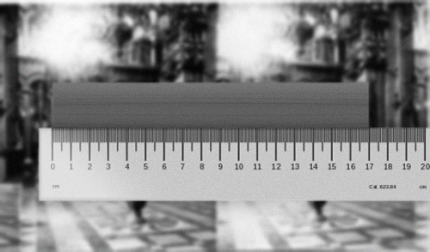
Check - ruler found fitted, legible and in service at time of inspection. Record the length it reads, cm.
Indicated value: 17 cm
